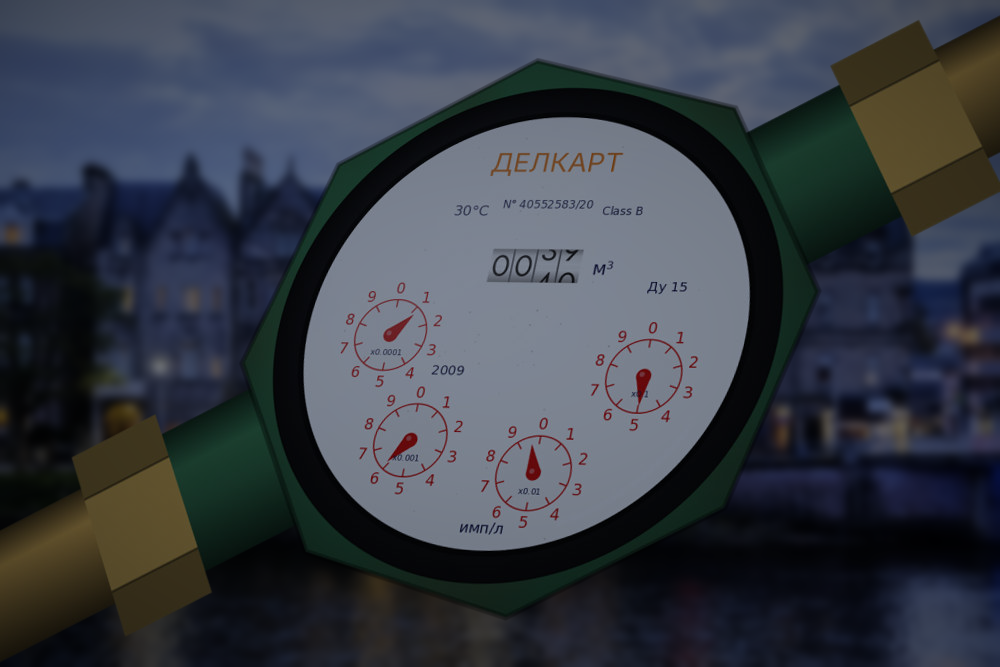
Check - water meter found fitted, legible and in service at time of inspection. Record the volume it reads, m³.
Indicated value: 39.4961 m³
